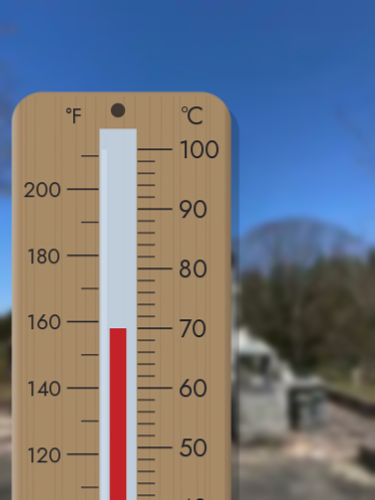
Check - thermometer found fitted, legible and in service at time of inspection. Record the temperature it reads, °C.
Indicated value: 70 °C
